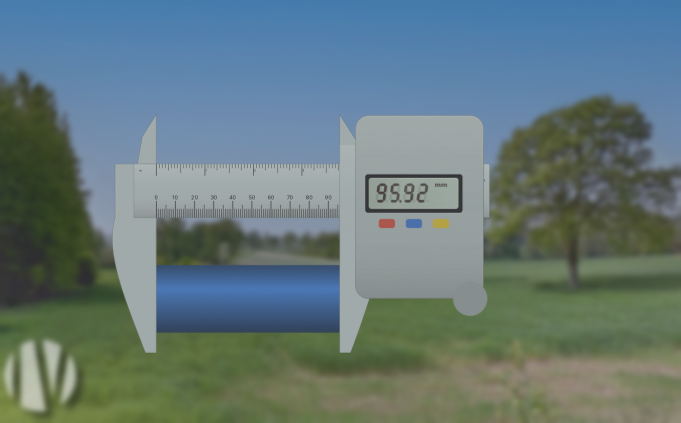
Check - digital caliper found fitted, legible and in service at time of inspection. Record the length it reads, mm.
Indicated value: 95.92 mm
